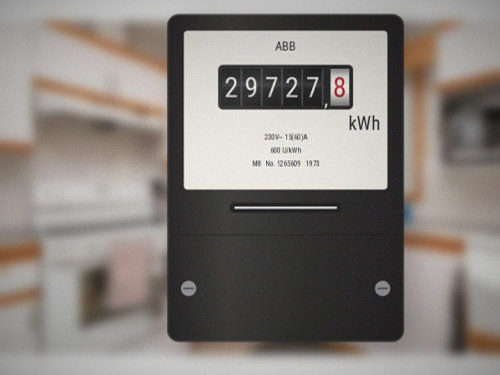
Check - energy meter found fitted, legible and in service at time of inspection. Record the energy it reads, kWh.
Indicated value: 29727.8 kWh
